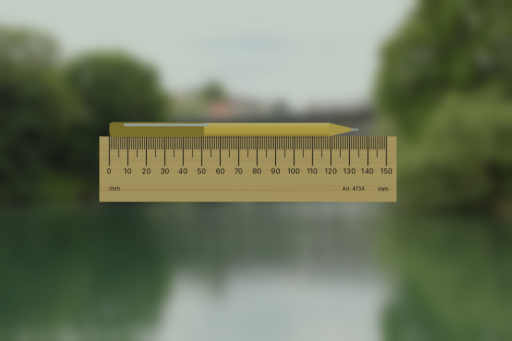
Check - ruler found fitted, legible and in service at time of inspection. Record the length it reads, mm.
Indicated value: 135 mm
